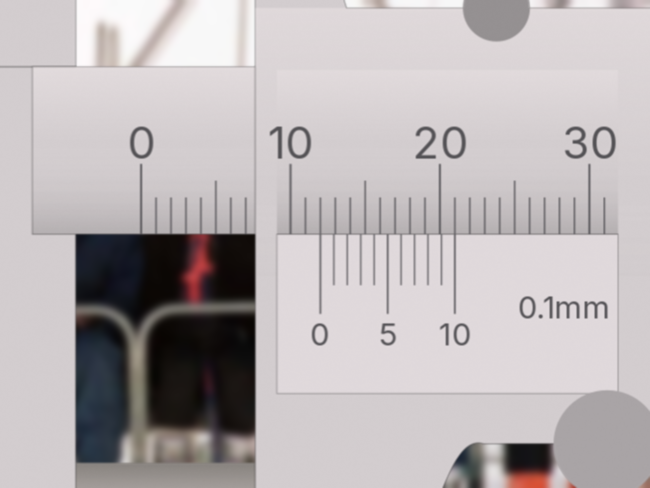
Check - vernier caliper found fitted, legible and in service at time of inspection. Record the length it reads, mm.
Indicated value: 12.0 mm
